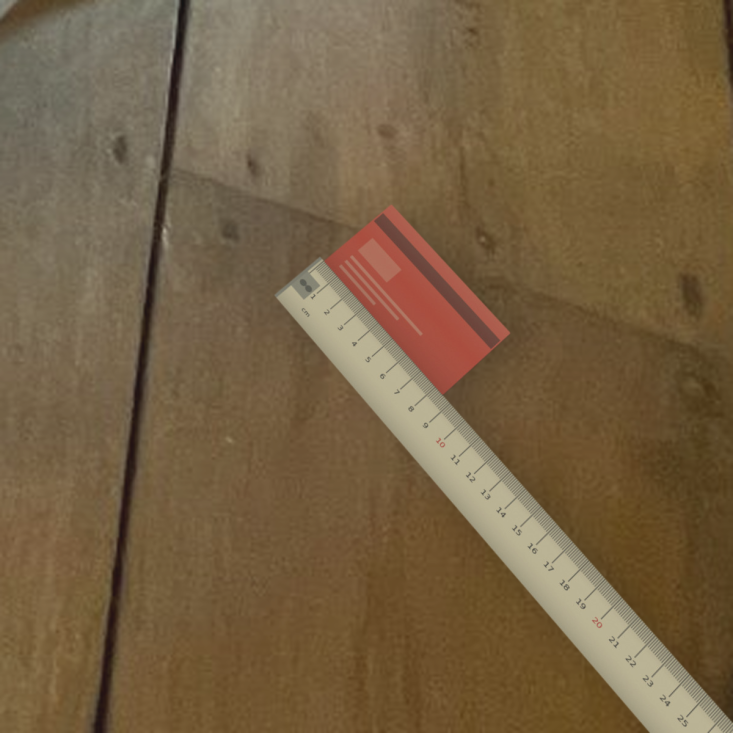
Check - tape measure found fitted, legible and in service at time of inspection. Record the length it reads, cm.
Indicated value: 8.5 cm
